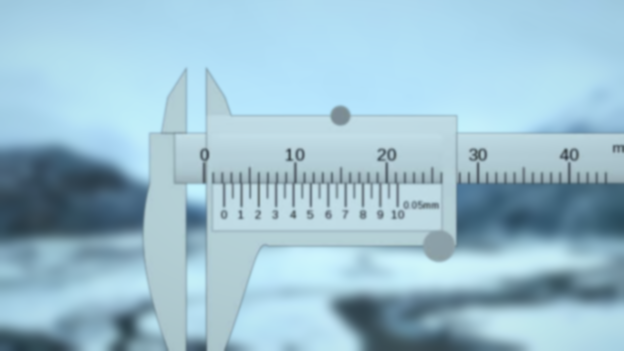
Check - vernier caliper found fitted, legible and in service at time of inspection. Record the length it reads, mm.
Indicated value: 2.2 mm
